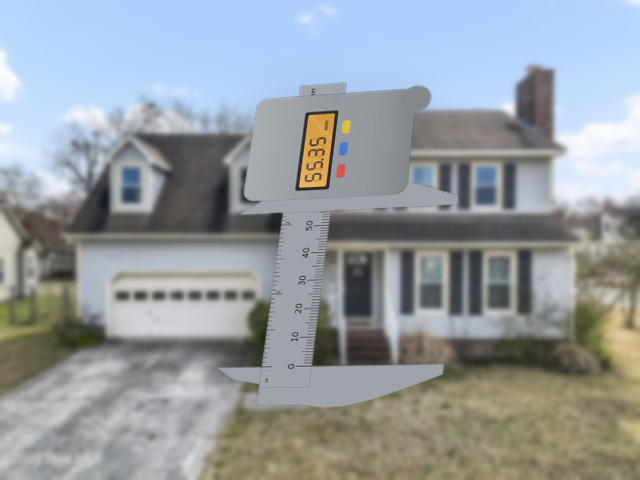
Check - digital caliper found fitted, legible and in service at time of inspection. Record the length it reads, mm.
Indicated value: 55.35 mm
